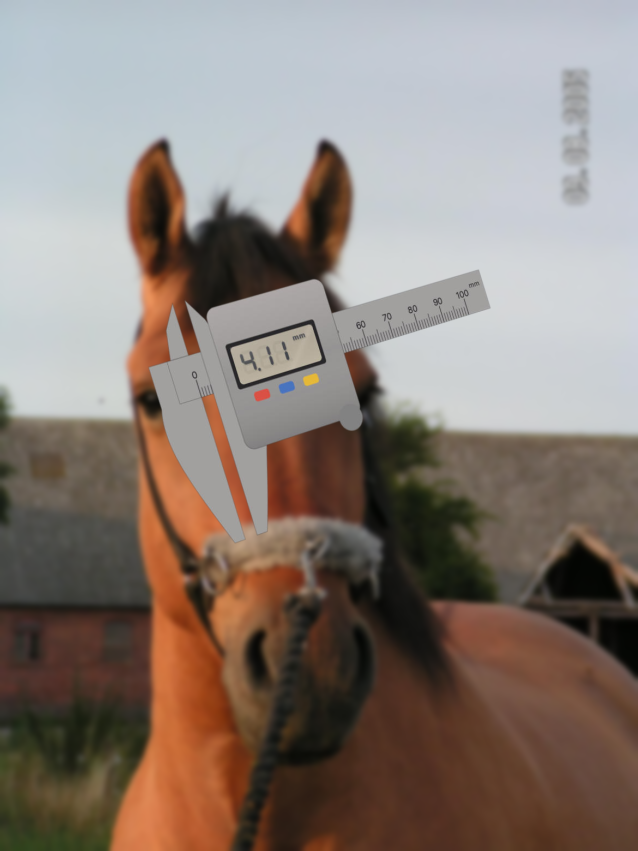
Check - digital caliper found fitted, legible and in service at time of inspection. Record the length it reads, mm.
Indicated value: 4.11 mm
